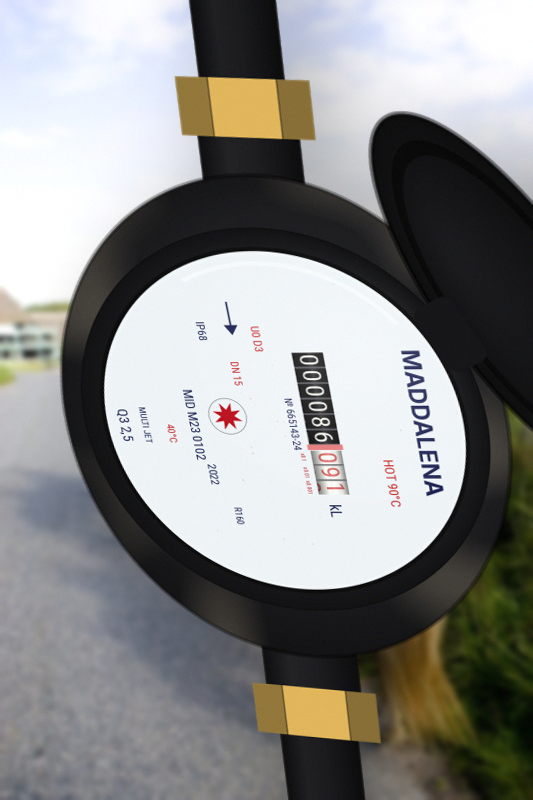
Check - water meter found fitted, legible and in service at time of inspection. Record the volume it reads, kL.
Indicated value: 86.091 kL
